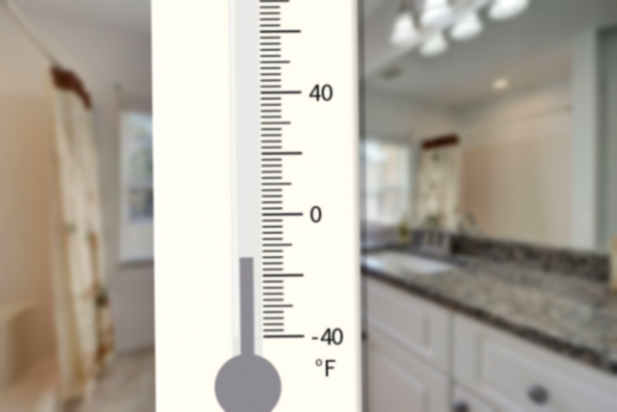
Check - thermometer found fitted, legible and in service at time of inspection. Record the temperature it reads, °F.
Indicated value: -14 °F
